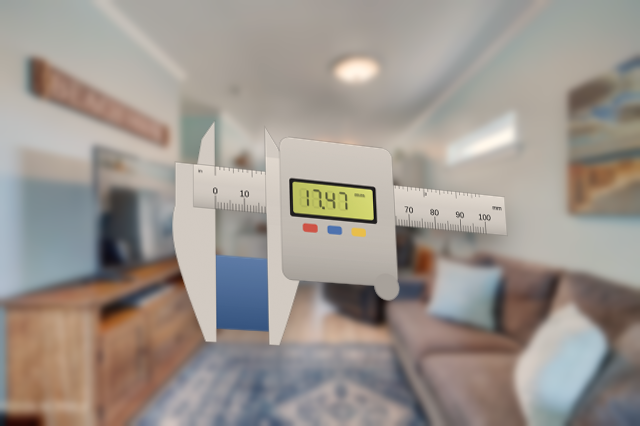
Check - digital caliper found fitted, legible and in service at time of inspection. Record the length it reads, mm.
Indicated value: 17.47 mm
